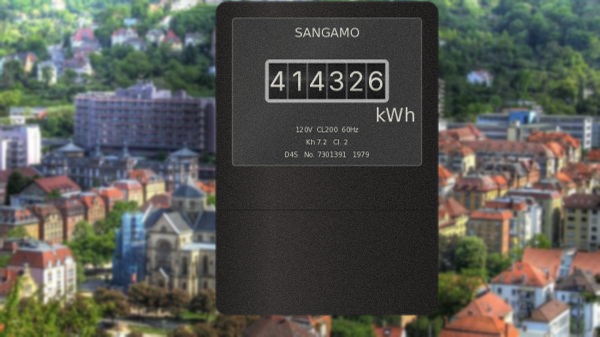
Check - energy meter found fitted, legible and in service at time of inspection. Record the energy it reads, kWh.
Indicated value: 414326 kWh
